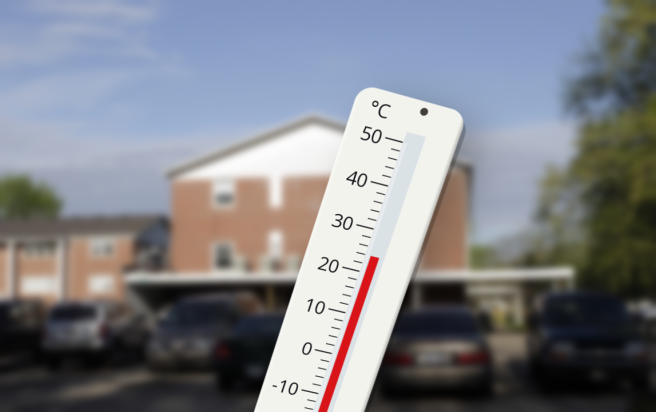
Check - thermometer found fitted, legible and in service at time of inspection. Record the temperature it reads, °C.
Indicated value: 24 °C
